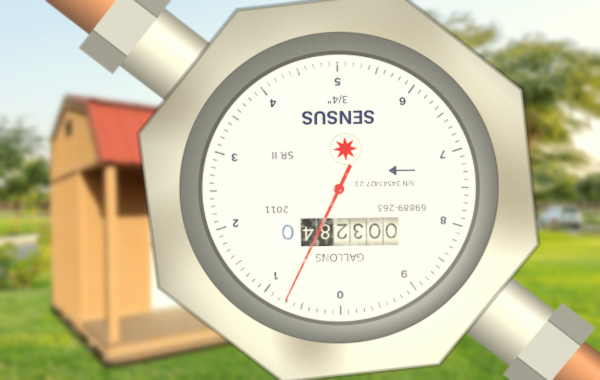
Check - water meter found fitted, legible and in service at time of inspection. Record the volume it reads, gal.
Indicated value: 32840.7 gal
